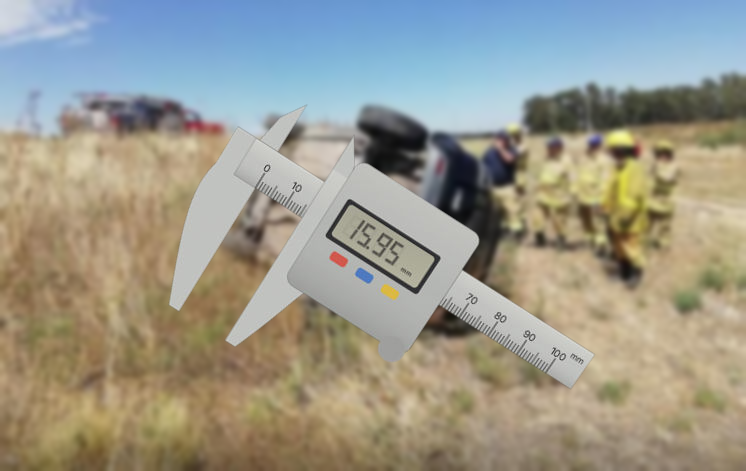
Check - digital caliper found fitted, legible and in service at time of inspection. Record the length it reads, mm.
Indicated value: 15.95 mm
